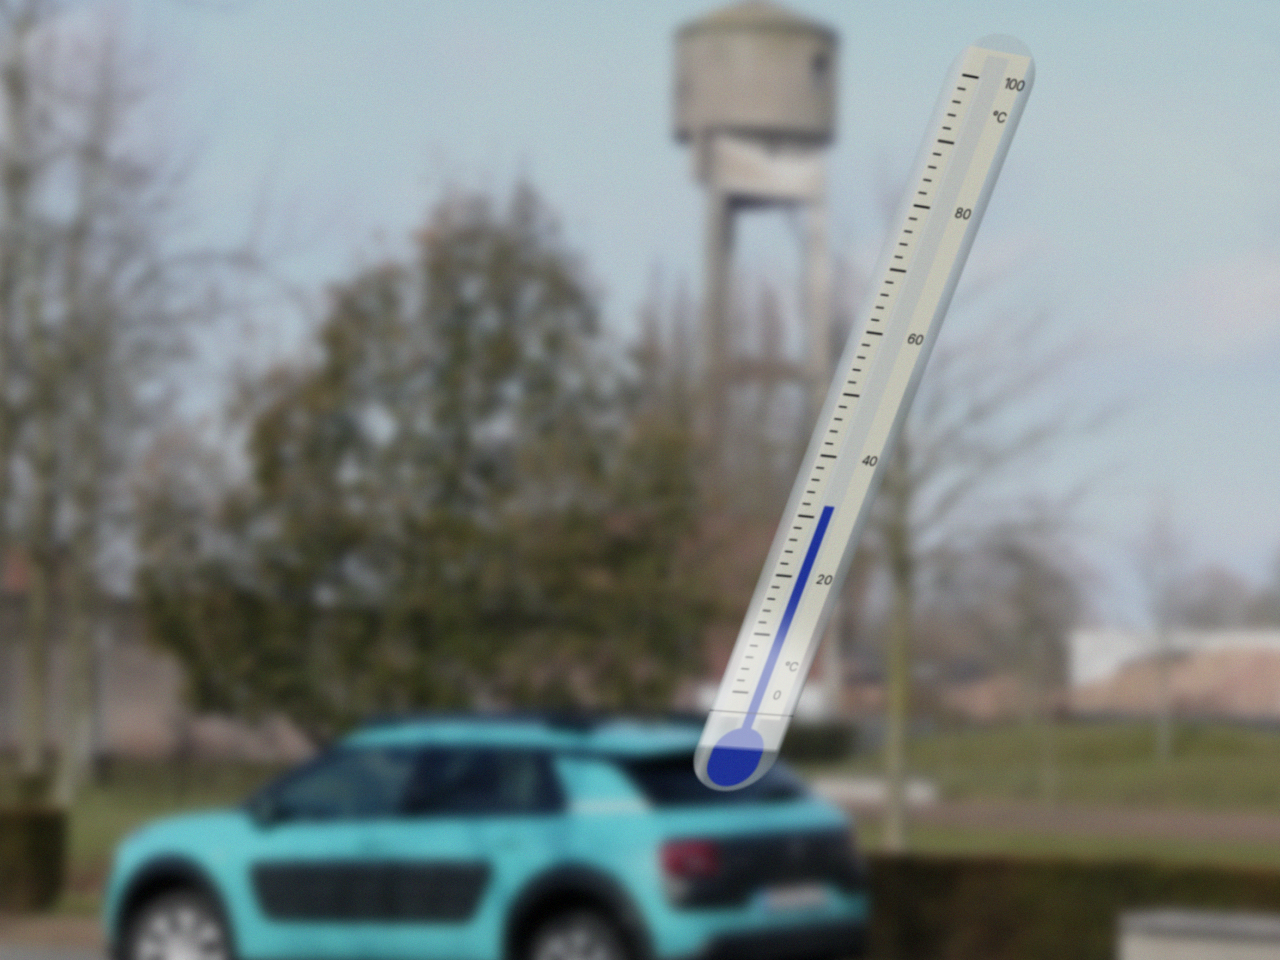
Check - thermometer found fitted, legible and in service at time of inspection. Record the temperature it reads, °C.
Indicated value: 32 °C
